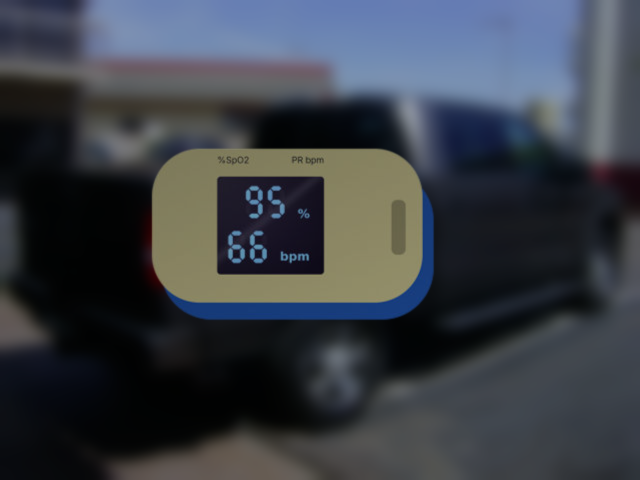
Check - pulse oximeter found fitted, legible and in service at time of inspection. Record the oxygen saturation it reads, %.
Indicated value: 95 %
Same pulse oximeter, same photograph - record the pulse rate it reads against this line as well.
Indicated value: 66 bpm
